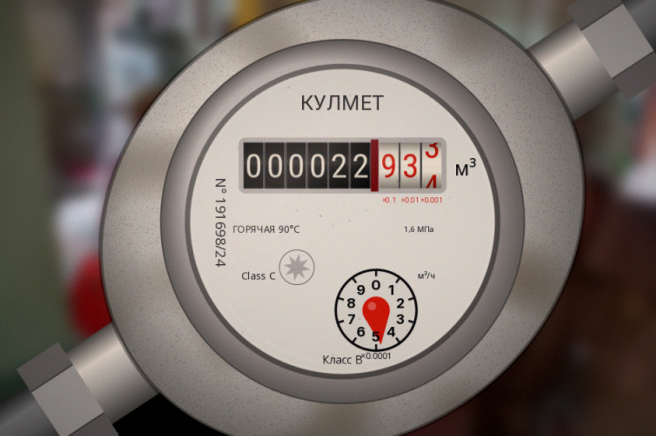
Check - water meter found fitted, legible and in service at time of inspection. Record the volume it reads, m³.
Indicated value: 22.9334 m³
